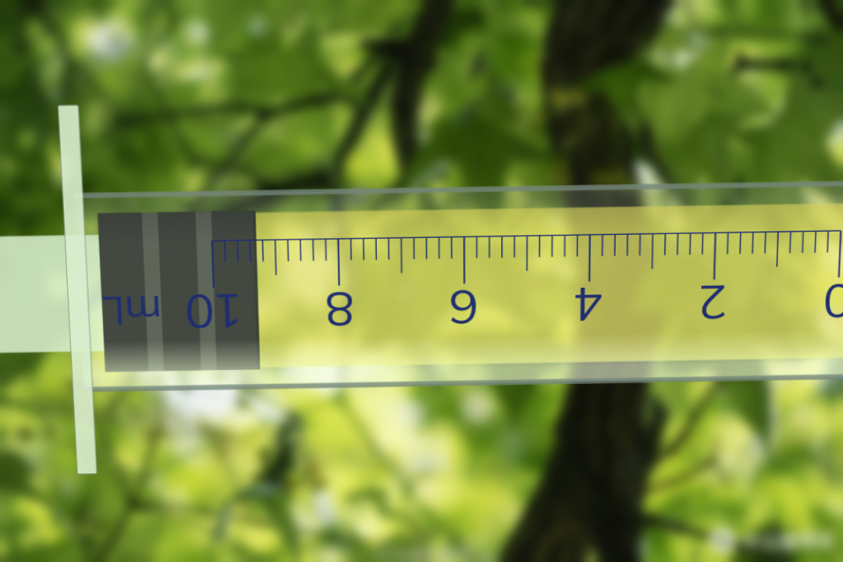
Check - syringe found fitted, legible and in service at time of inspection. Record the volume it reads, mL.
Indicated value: 9.3 mL
